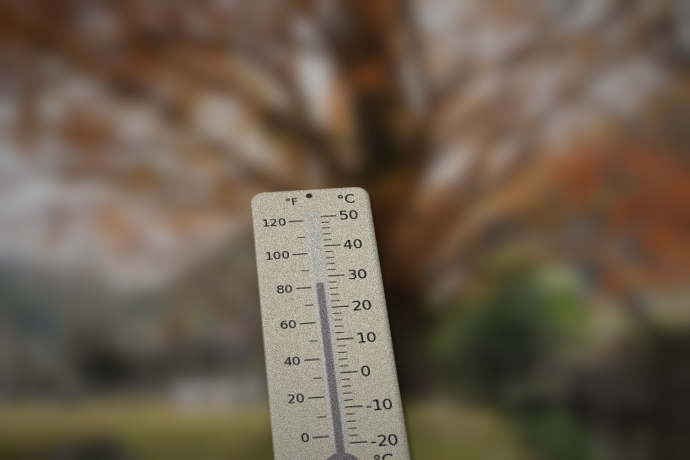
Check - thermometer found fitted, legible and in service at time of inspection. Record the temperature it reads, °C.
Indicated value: 28 °C
